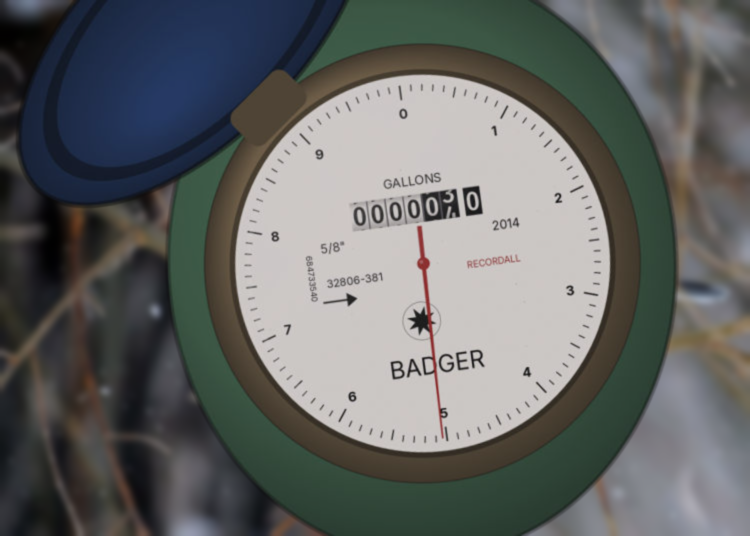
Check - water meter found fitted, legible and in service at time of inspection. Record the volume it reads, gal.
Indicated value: 35.0 gal
